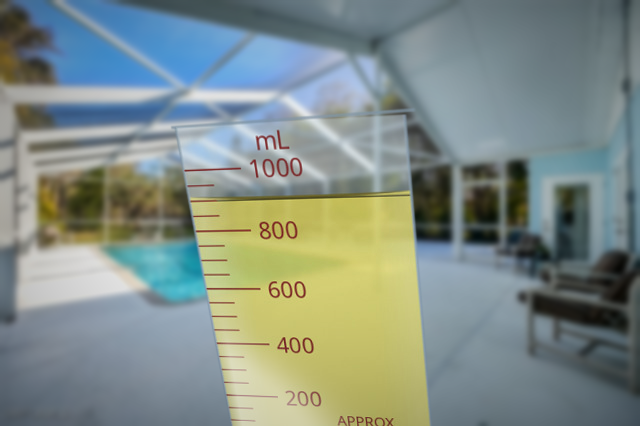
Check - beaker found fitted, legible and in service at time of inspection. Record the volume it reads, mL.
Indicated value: 900 mL
